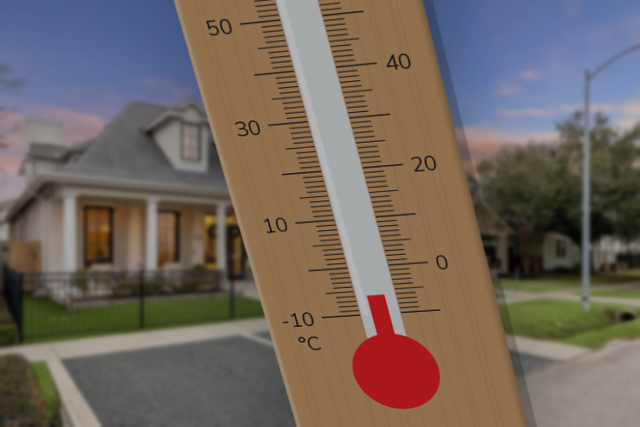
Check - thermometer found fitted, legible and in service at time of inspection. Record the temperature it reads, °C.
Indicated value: -6 °C
